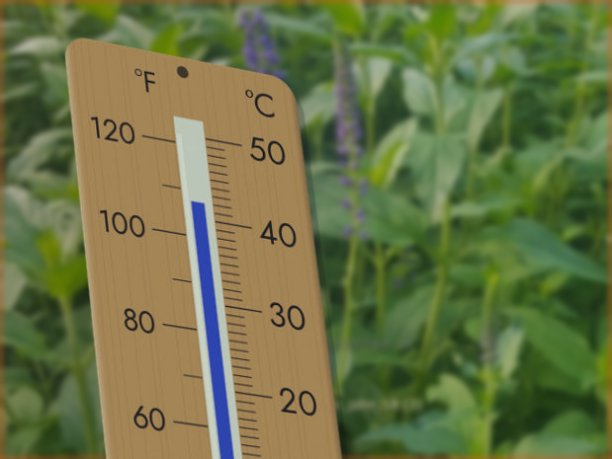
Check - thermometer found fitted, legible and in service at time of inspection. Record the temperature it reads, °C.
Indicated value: 42 °C
